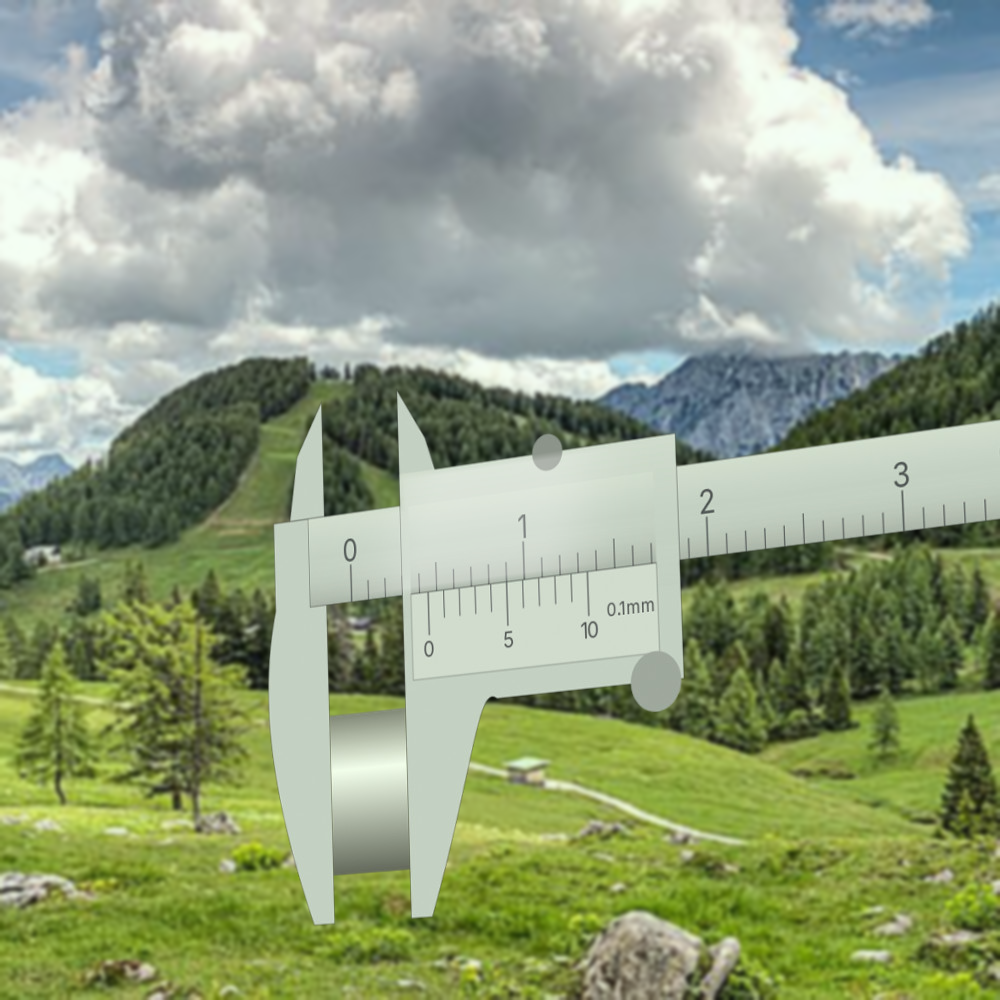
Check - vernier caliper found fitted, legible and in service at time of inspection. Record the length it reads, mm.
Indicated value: 4.5 mm
